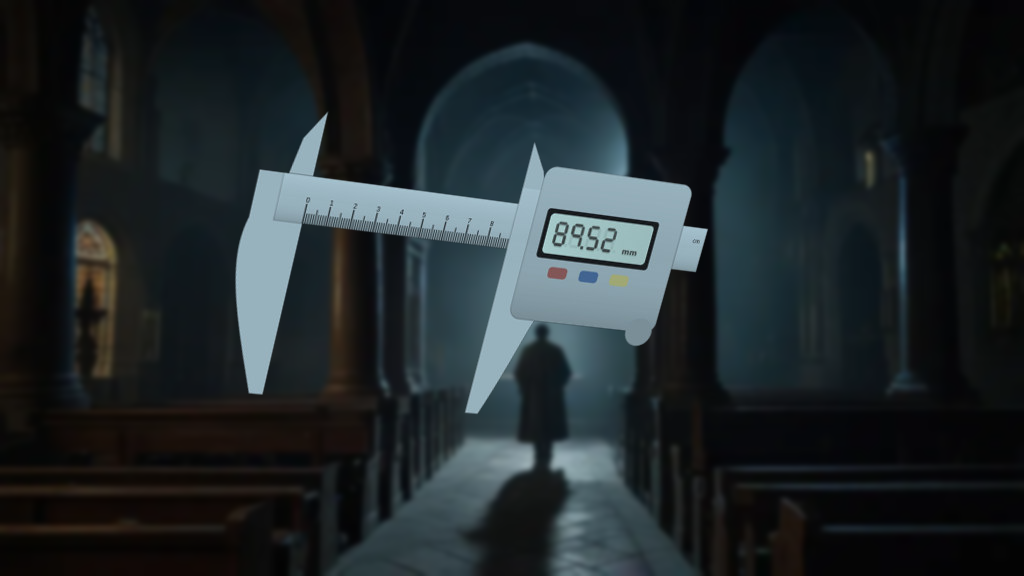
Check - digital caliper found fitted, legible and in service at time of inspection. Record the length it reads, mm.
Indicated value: 89.52 mm
